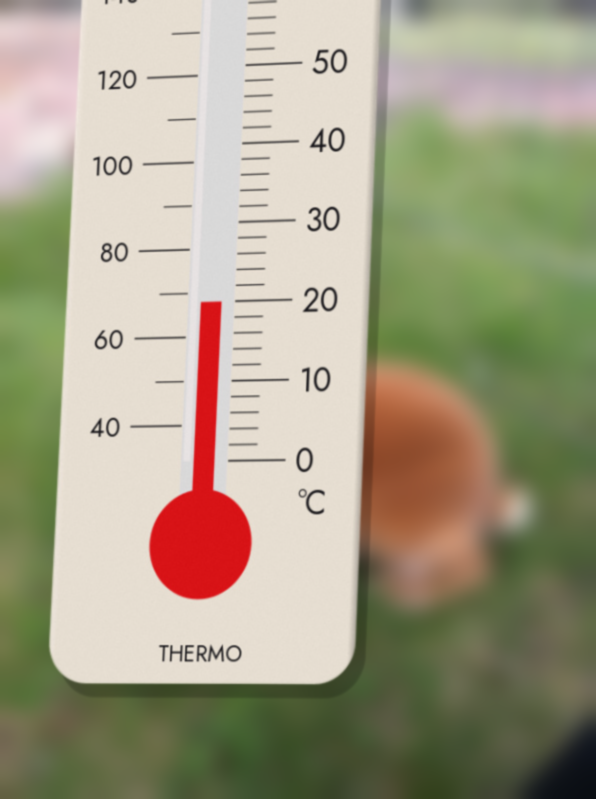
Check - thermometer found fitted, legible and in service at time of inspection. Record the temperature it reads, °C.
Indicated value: 20 °C
